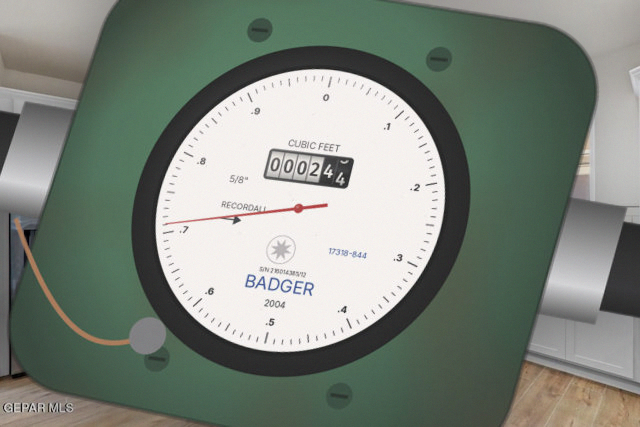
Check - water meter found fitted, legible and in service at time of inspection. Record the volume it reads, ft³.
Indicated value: 243.71 ft³
